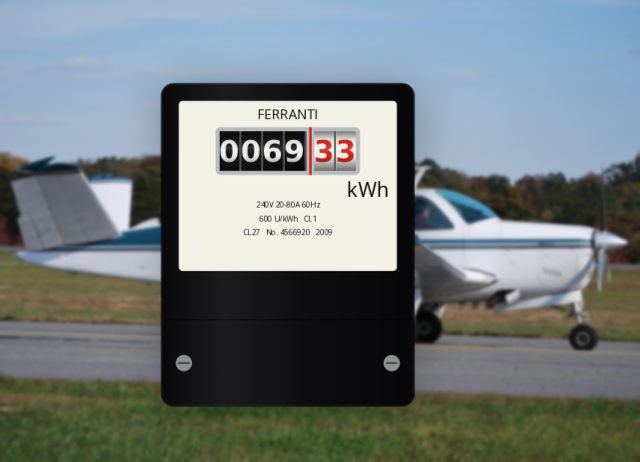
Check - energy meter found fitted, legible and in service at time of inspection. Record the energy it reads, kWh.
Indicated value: 69.33 kWh
